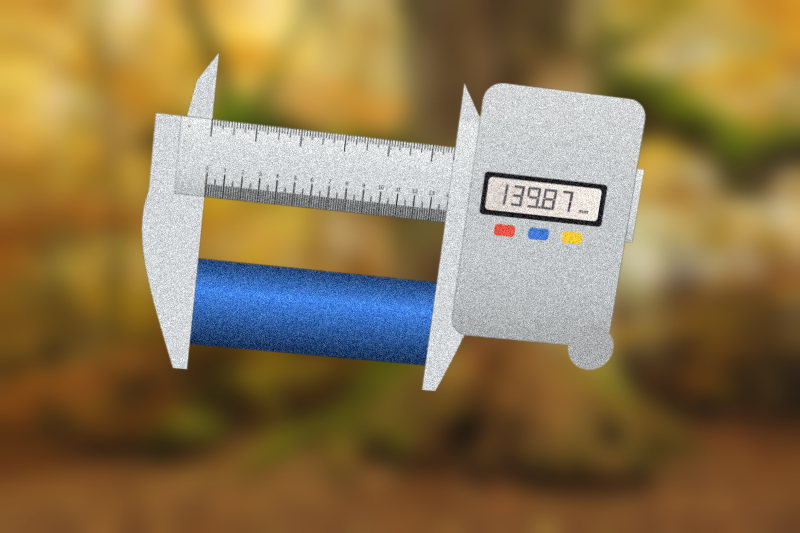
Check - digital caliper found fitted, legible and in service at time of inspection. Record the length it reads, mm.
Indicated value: 139.87 mm
